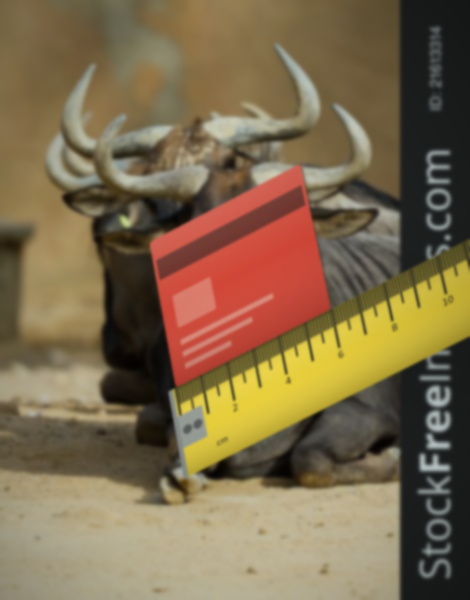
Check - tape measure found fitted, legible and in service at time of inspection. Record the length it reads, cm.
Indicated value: 6 cm
